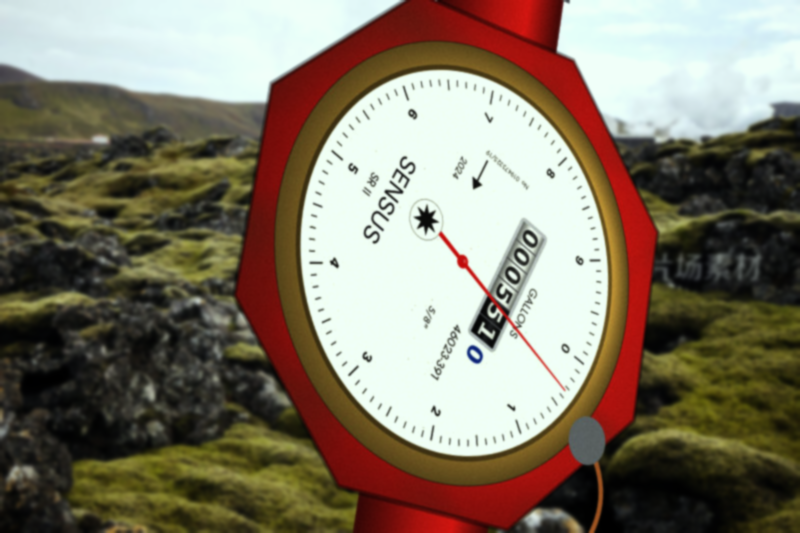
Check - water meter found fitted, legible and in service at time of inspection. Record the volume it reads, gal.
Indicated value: 5510.3 gal
